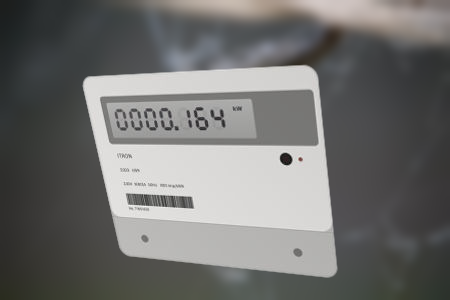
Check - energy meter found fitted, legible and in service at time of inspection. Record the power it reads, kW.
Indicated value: 0.164 kW
